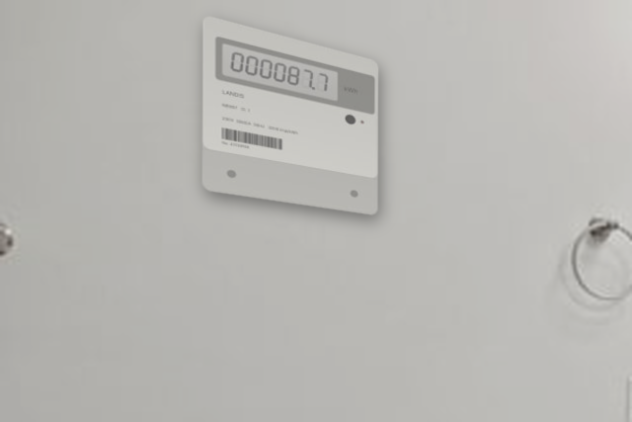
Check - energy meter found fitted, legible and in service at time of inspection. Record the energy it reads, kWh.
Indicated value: 87.7 kWh
